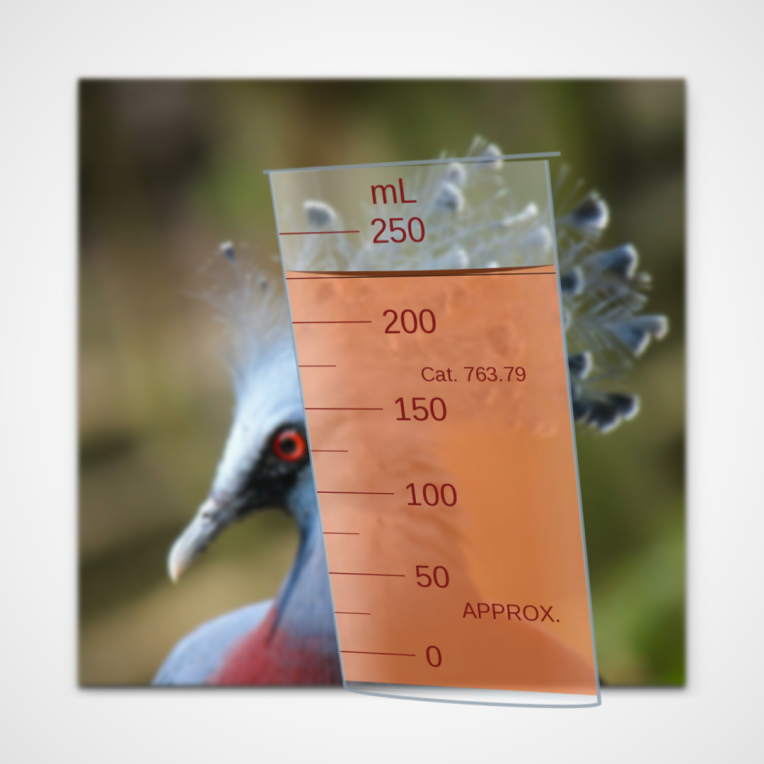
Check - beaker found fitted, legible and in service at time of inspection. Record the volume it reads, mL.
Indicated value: 225 mL
